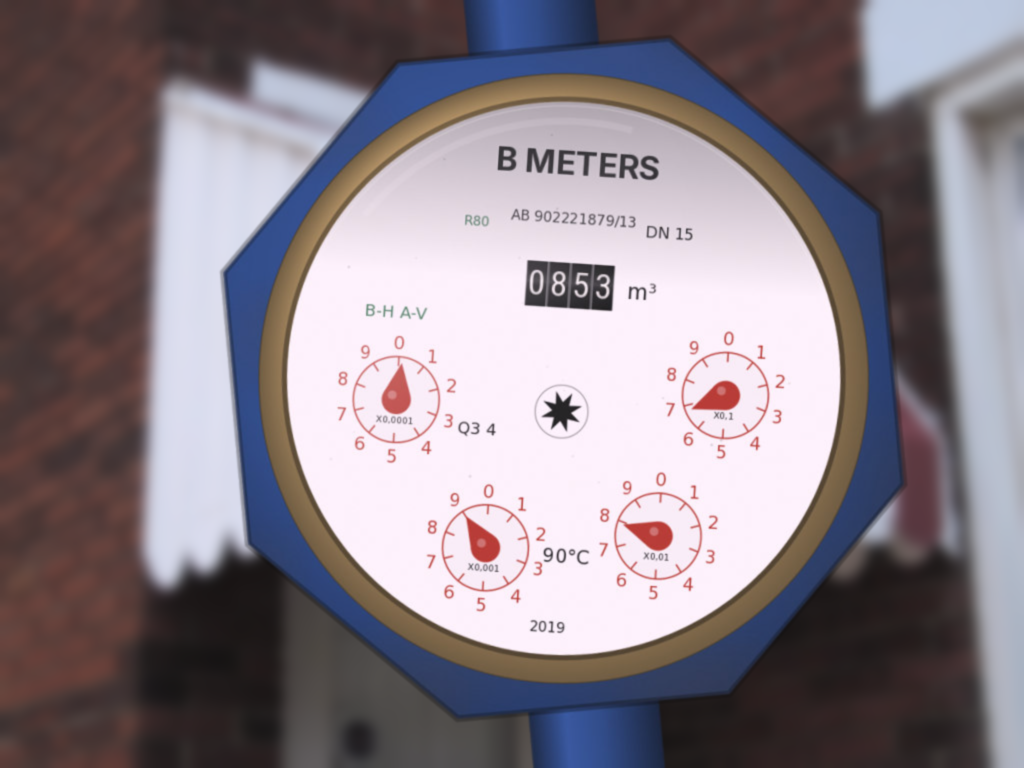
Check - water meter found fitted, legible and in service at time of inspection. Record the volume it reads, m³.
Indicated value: 853.6790 m³
